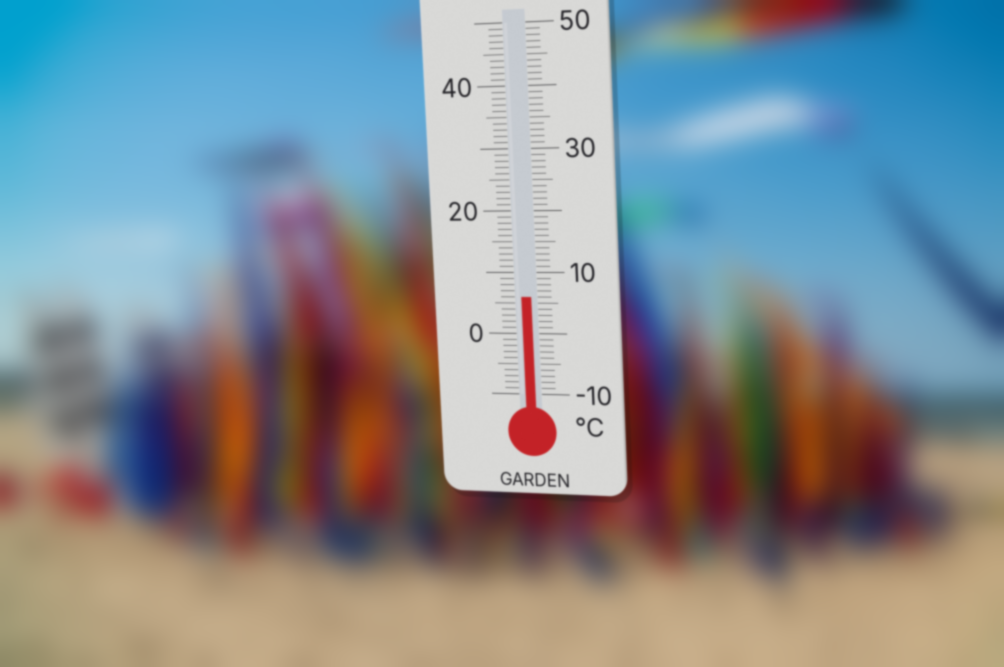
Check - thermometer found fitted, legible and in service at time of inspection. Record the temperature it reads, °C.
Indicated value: 6 °C
